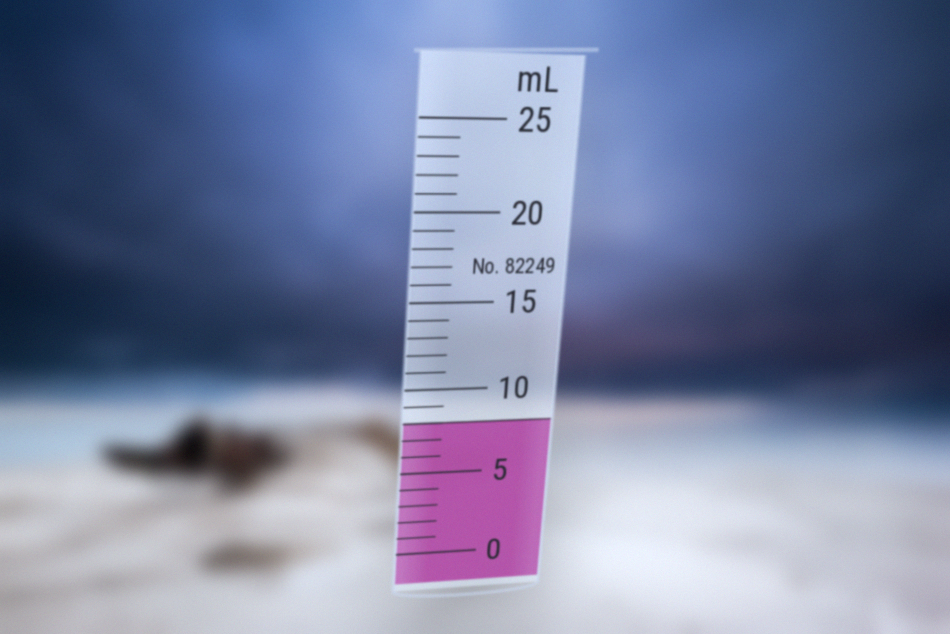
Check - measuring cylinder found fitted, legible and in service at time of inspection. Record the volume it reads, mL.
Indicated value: 8 mL
